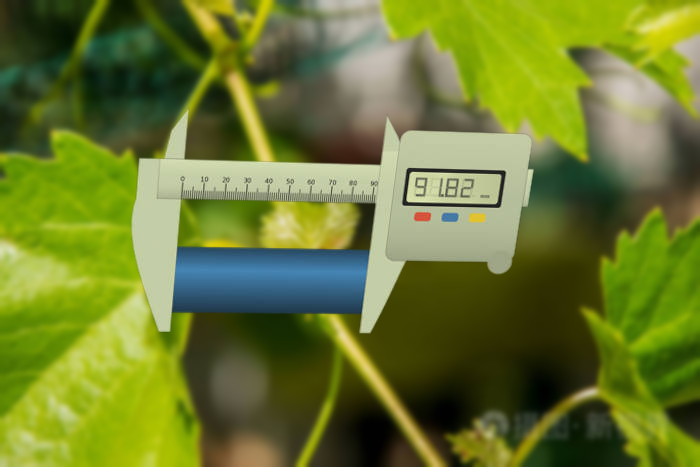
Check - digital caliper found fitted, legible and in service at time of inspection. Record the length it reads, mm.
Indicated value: 91.82 mm
